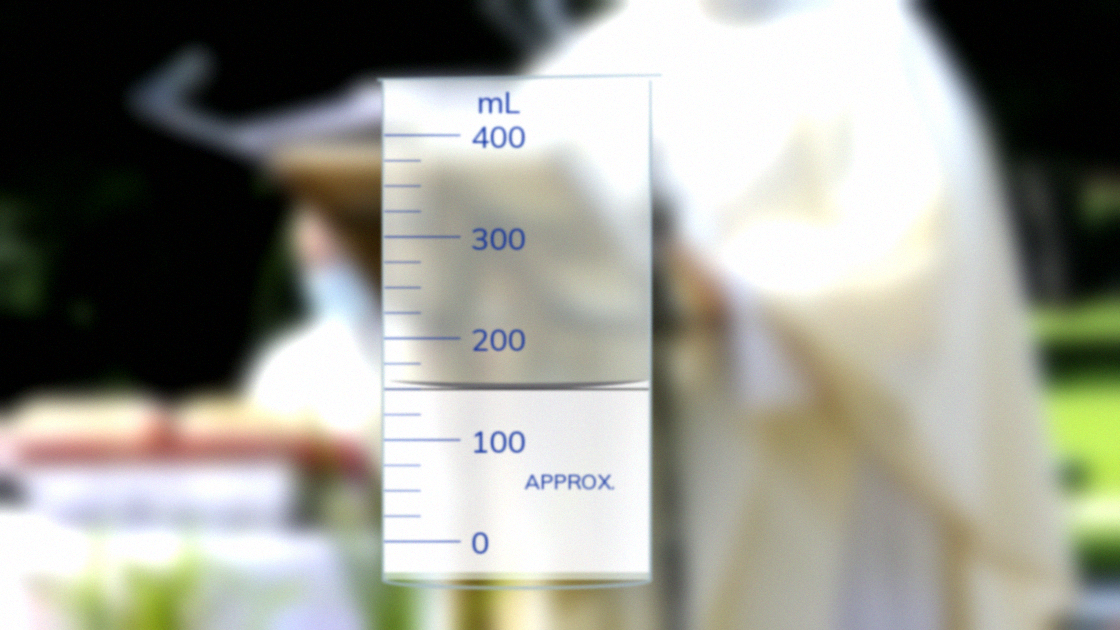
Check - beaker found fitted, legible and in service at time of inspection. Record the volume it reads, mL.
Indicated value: 150 mL
